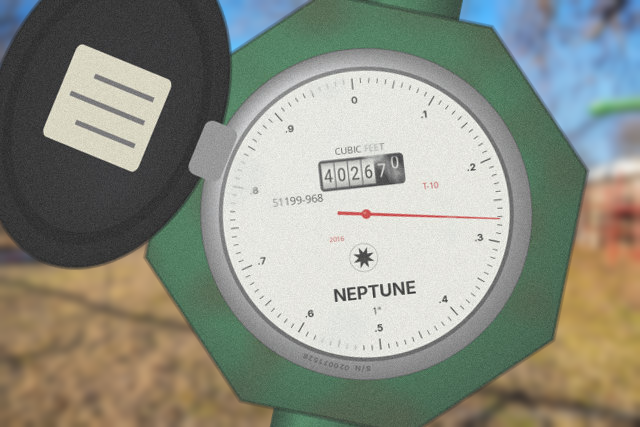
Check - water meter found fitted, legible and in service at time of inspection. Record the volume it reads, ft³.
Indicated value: 402670.27 ft³
